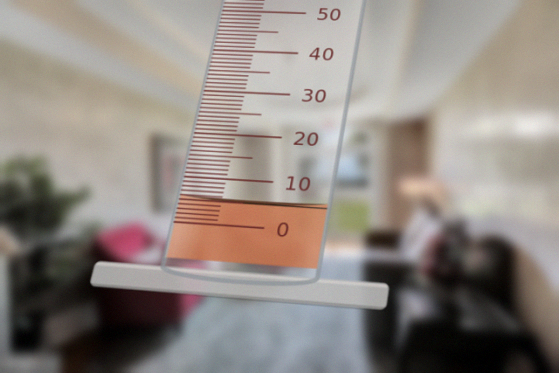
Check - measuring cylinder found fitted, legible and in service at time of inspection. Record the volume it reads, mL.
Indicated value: 5 mL
